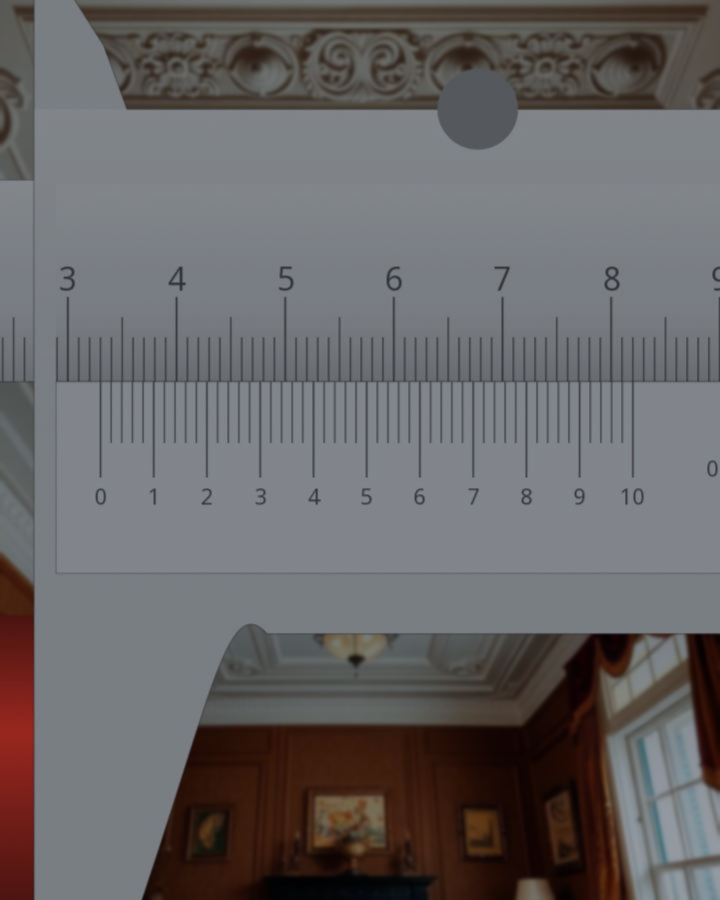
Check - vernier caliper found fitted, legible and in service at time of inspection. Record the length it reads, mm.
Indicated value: 33.0 mm
